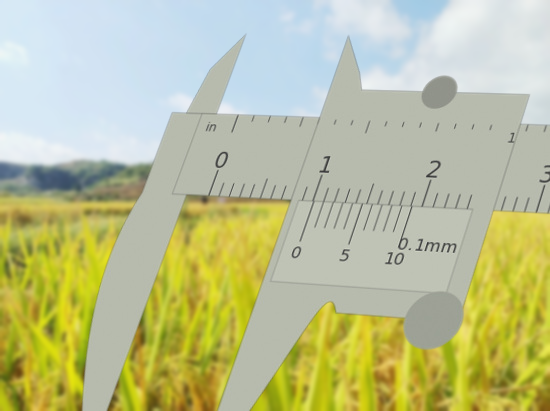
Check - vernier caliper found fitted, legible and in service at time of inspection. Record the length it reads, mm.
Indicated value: 10.1 mm
